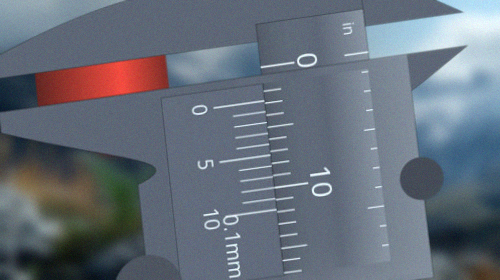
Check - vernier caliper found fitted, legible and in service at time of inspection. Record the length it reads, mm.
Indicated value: 2.8 mm
